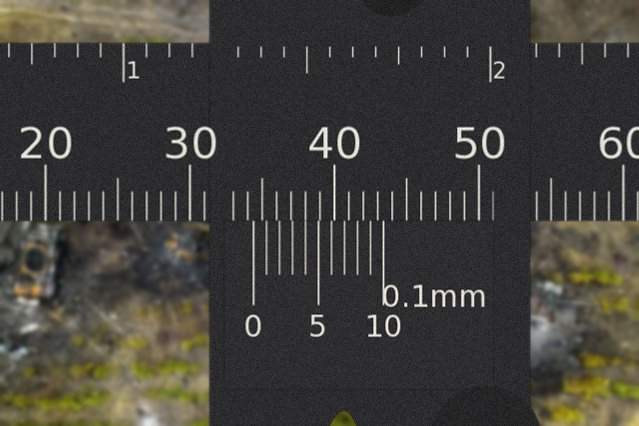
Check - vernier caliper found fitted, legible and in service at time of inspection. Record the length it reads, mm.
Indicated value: 34.4 mm
